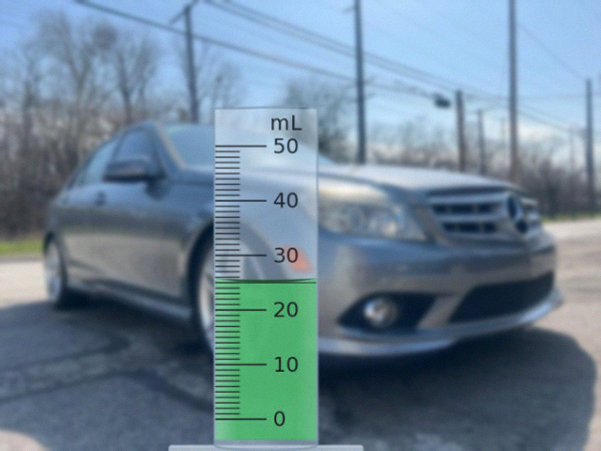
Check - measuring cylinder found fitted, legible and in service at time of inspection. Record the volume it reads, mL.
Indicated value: 25 mL
